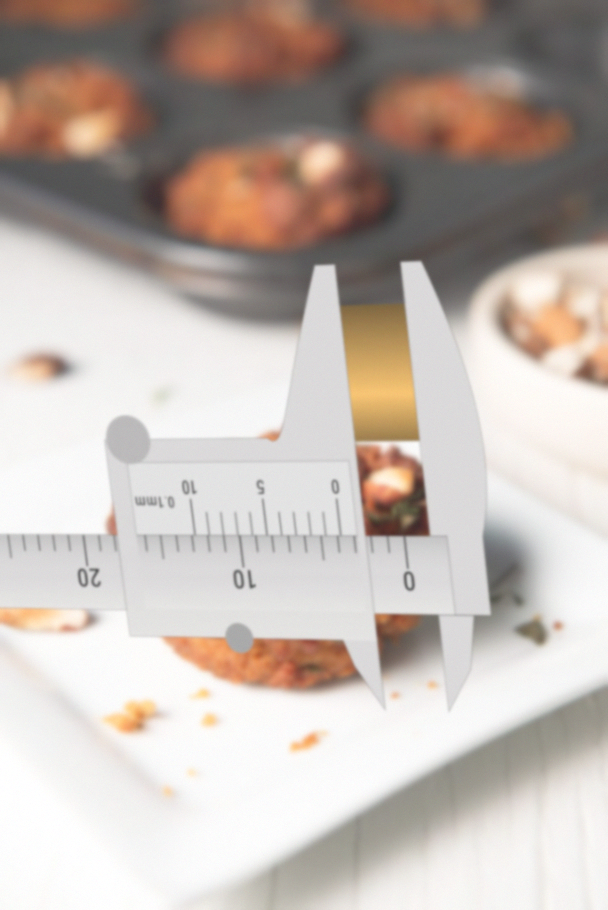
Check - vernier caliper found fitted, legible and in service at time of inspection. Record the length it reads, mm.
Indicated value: 3.8 mm
